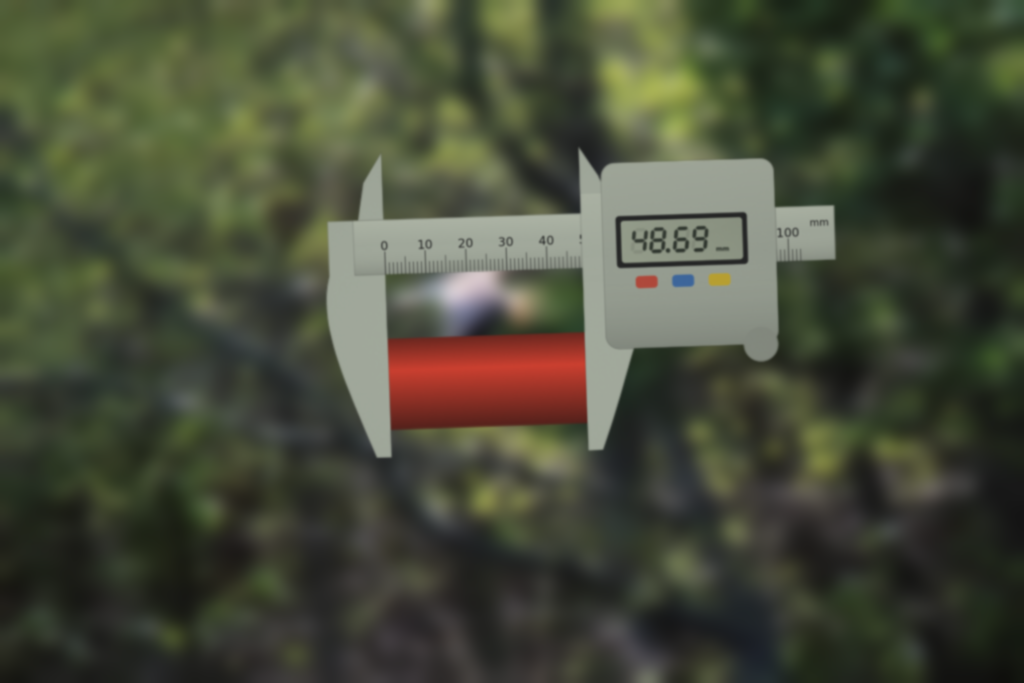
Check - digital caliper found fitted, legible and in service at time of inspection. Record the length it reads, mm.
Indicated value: 48.69 mm
